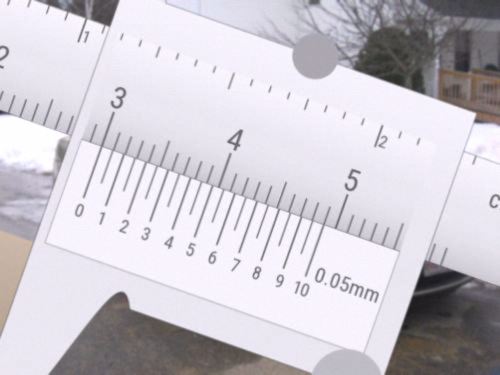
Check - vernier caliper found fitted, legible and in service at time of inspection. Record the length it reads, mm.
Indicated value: 30.0 mm
